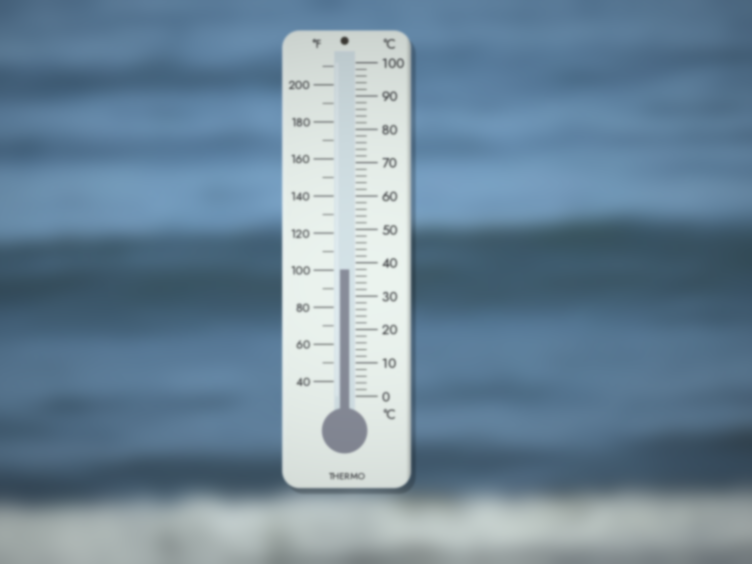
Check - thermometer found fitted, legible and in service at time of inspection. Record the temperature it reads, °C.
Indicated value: 38 °C
